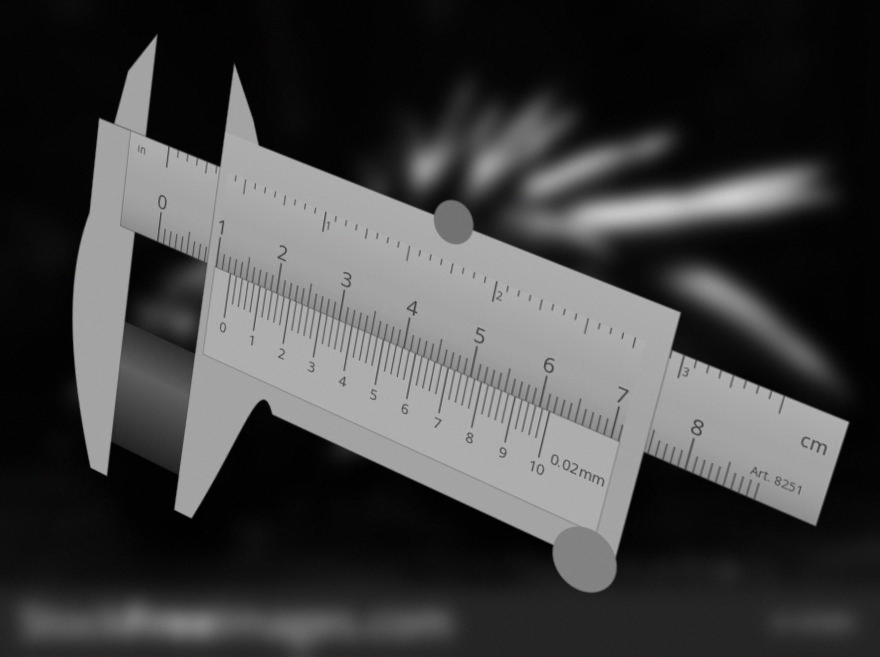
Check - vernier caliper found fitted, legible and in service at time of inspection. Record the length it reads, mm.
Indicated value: 12.4 mm
